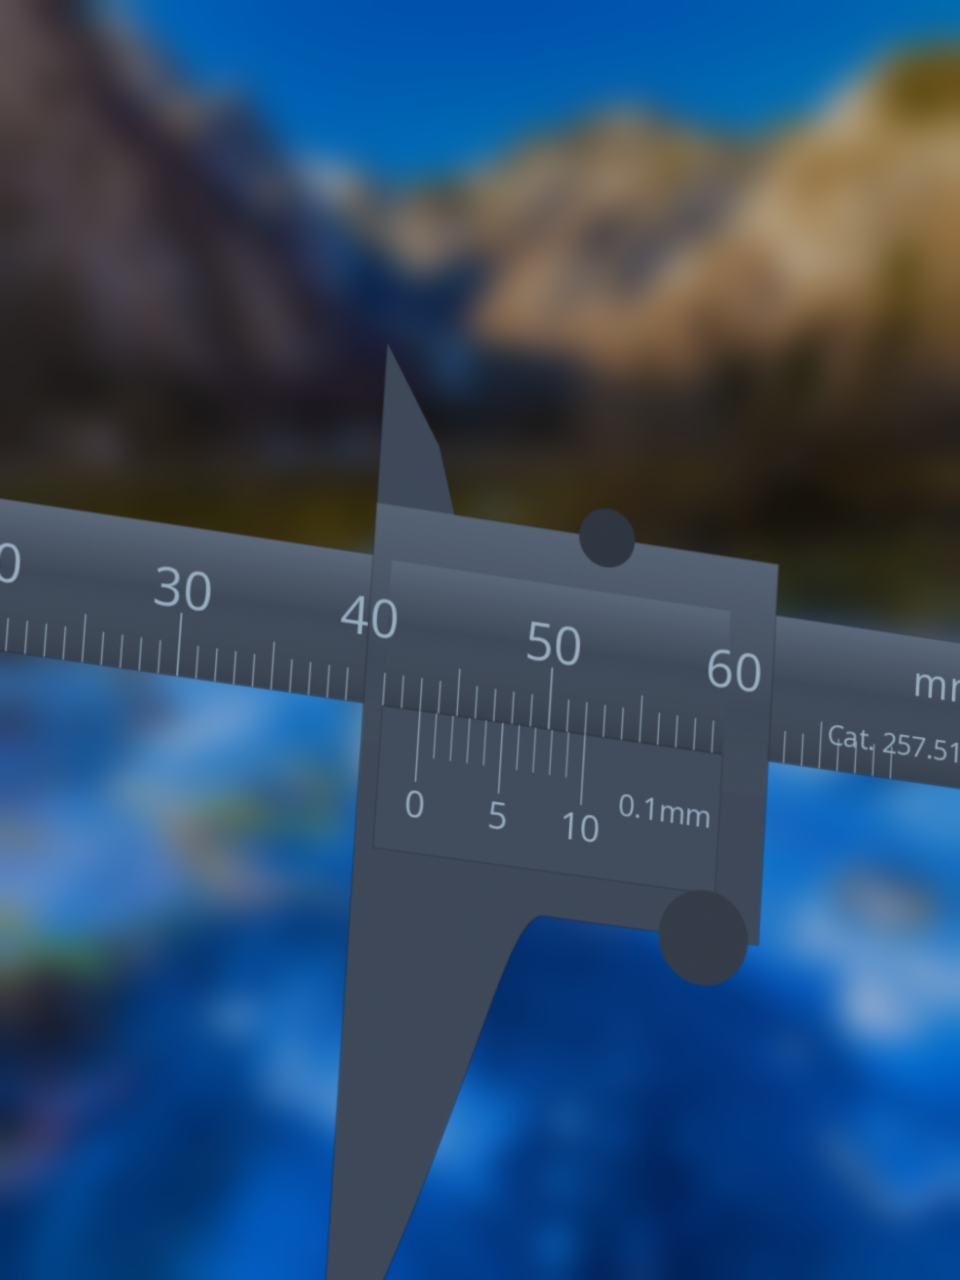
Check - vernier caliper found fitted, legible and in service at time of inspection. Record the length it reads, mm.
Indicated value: 43.0 mm
